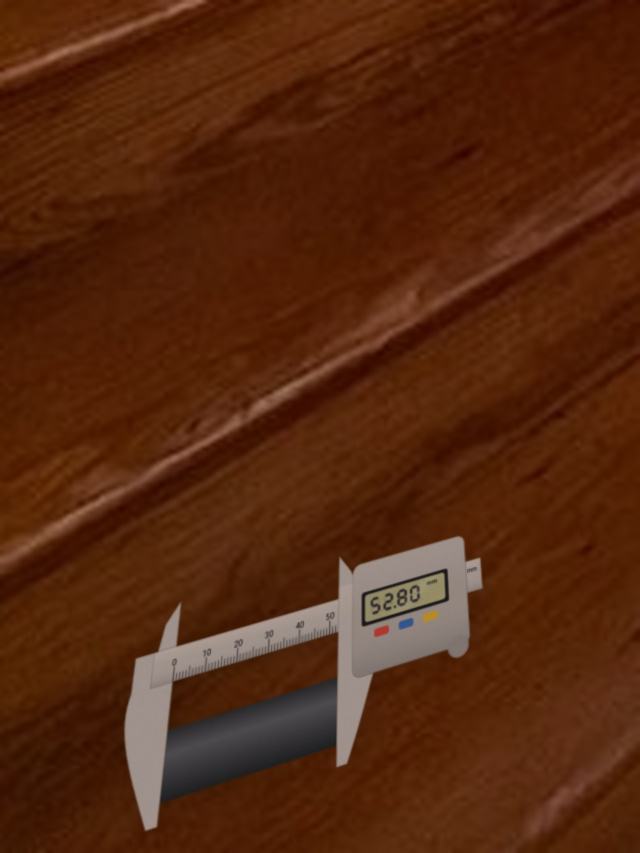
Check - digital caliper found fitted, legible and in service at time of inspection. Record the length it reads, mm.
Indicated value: 52.80 mm
